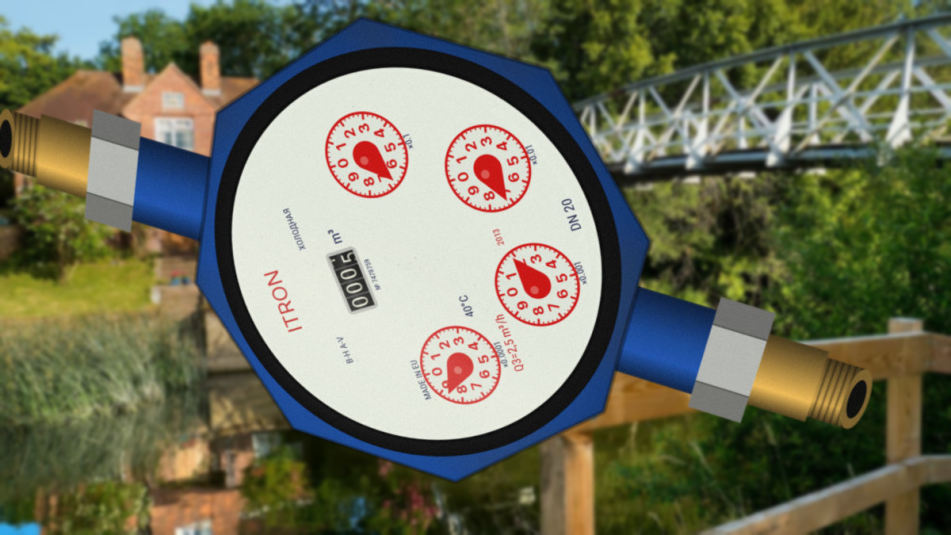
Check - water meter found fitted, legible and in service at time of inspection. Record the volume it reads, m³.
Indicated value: 4.6718 m³
